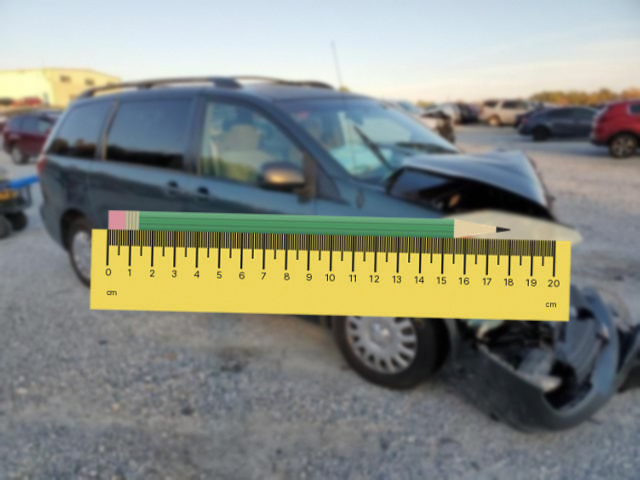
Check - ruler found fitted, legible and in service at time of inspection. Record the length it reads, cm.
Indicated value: 18 cm
